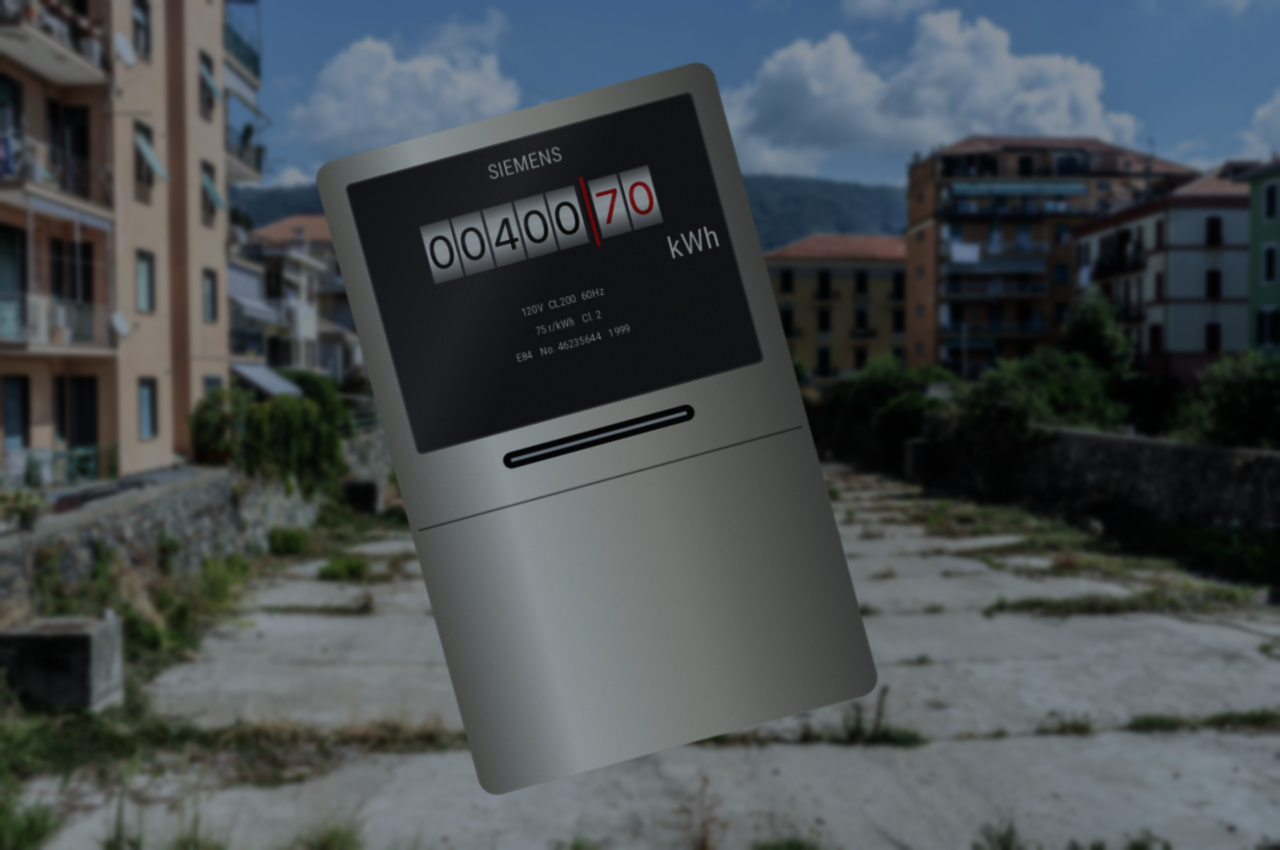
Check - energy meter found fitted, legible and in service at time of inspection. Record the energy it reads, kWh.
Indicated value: 400.70 kWh
